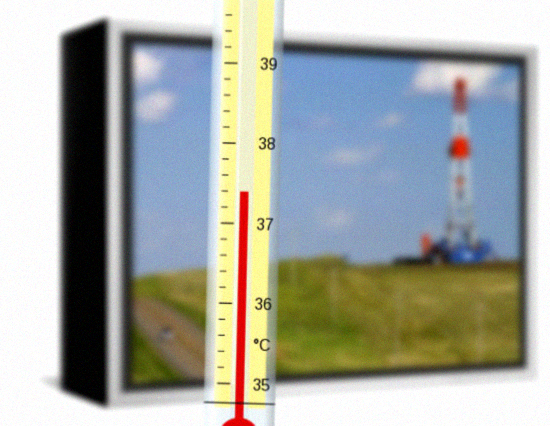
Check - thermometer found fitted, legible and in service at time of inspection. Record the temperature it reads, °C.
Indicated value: 37.4 °C
